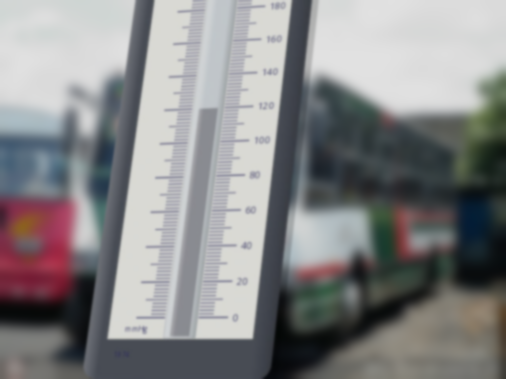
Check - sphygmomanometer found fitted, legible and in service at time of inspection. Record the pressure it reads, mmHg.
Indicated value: 120 mmHg
